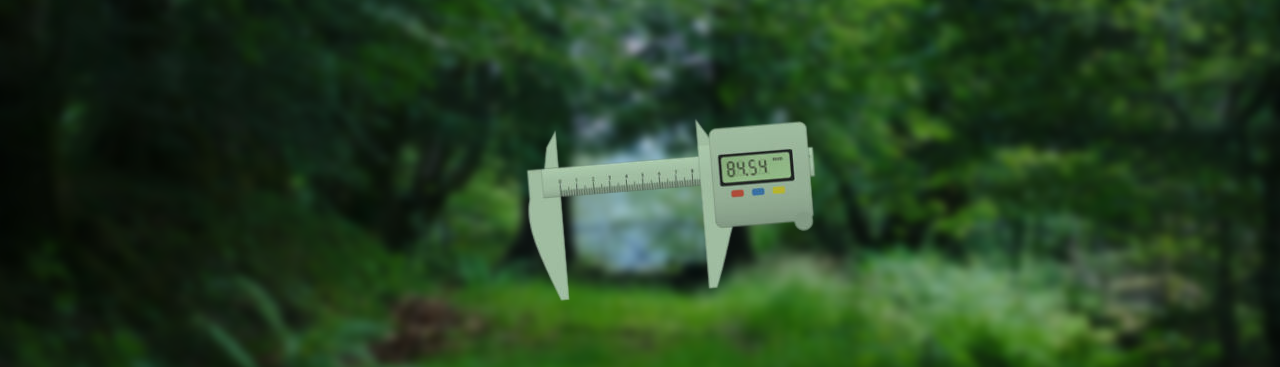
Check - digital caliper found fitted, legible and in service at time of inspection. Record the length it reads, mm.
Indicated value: 84.54 mm
